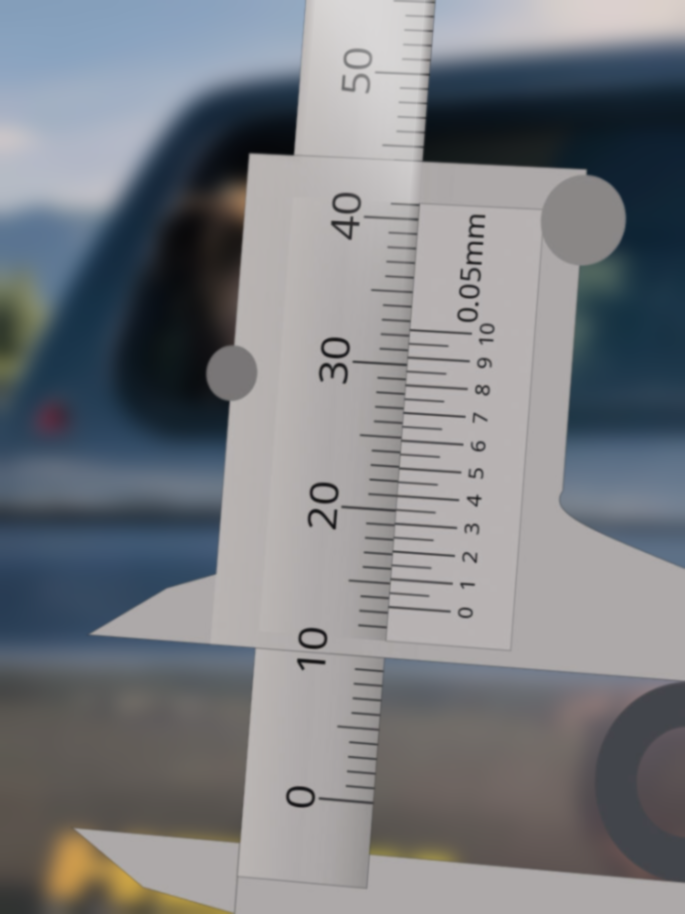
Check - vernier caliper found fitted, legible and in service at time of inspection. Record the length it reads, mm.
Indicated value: 13.4 mm
